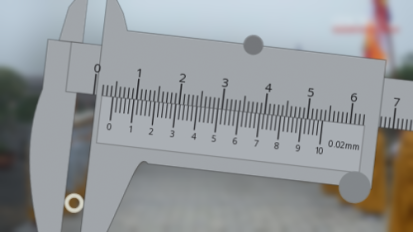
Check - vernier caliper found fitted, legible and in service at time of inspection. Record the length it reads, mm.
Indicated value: 4.5 mm
